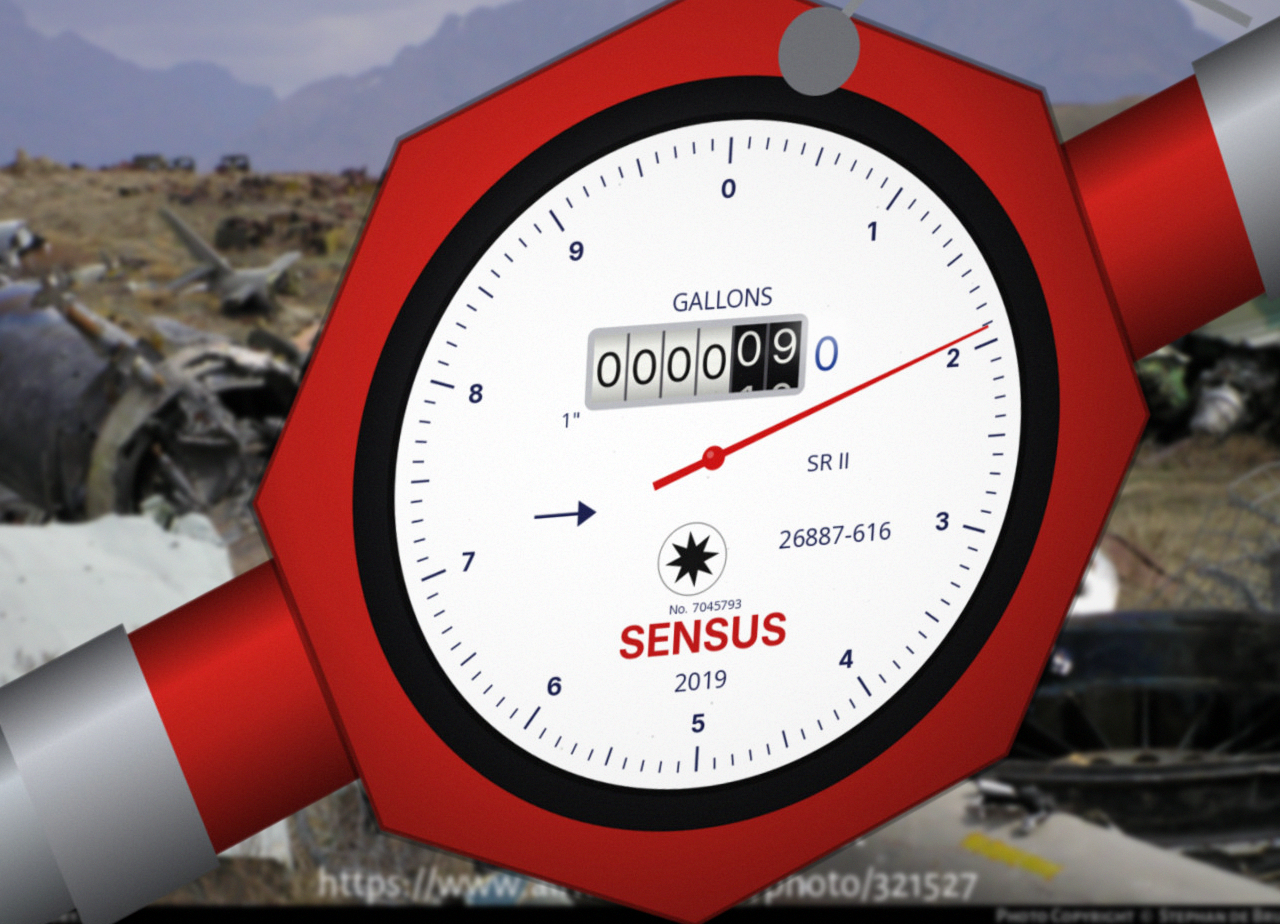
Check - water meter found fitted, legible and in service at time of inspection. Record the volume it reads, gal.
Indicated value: 91.9 gal
